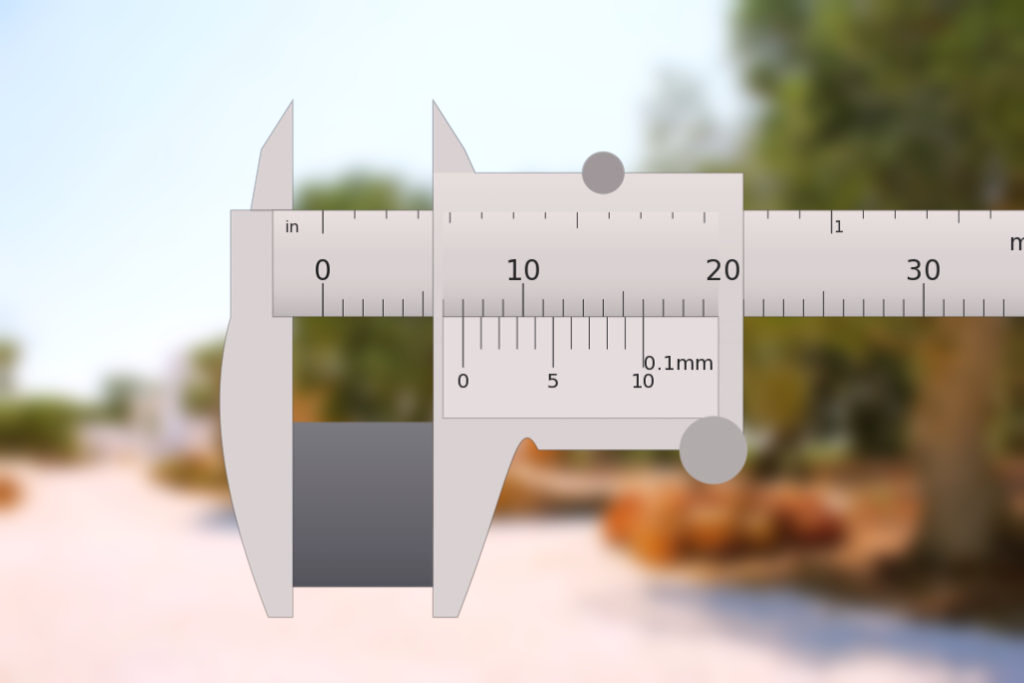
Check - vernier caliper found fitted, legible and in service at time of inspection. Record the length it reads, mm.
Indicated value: 7.0 mm
